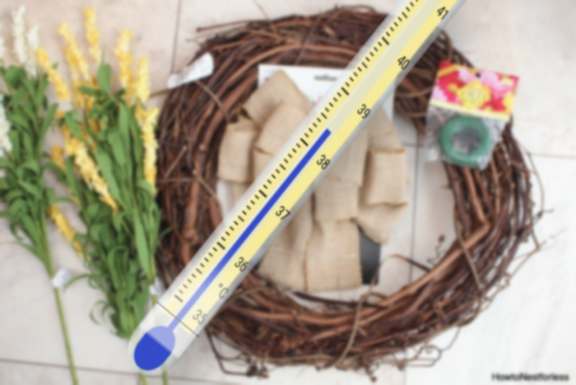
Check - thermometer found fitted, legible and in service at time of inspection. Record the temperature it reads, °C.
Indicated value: 38.4 °C
